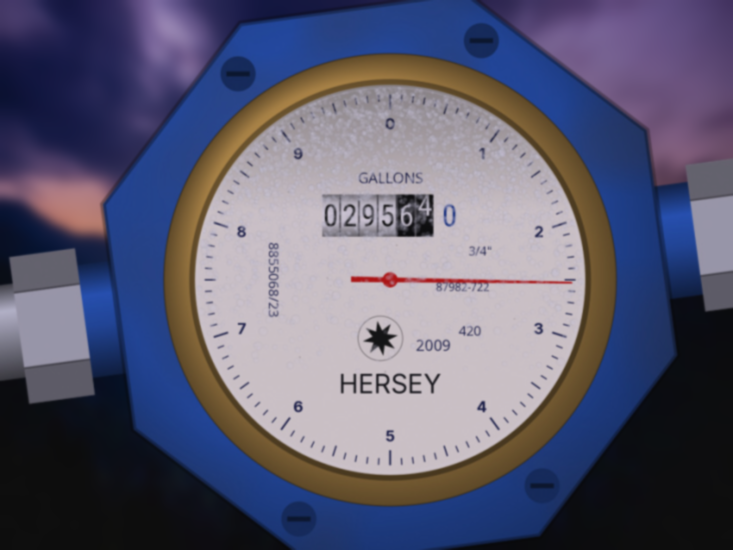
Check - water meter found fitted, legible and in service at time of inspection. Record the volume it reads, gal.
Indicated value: 295642.5 gal
